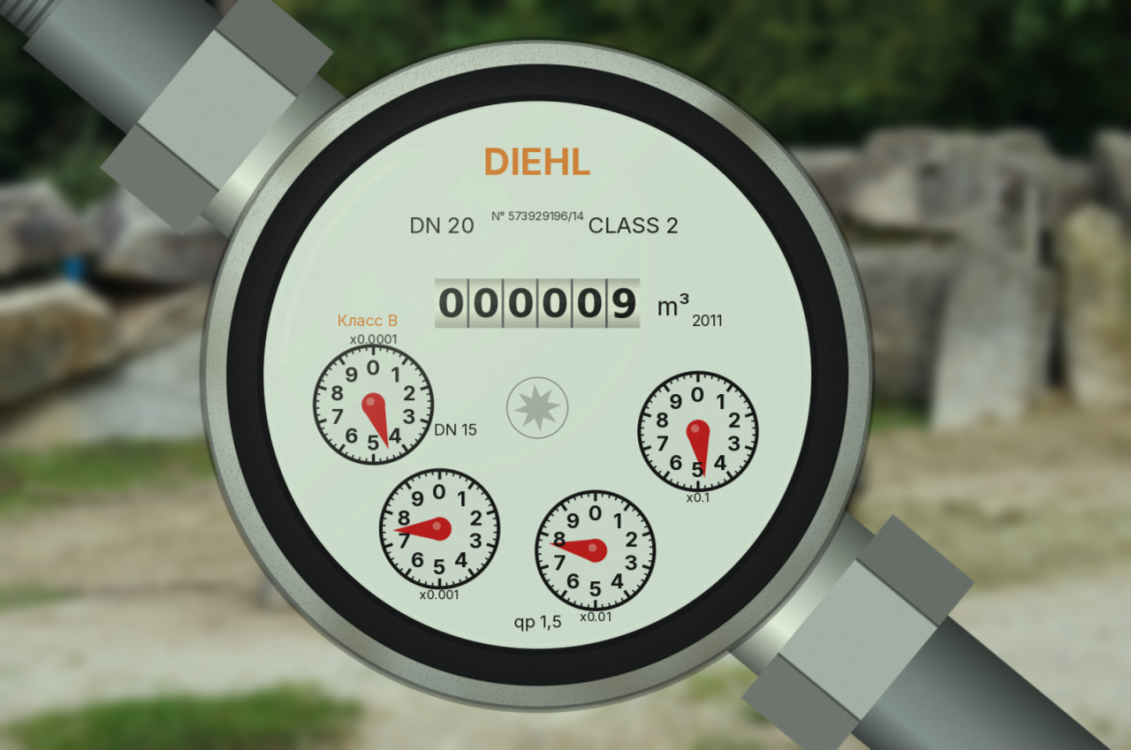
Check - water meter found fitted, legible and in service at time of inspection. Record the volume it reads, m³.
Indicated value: 9.4774 m³
